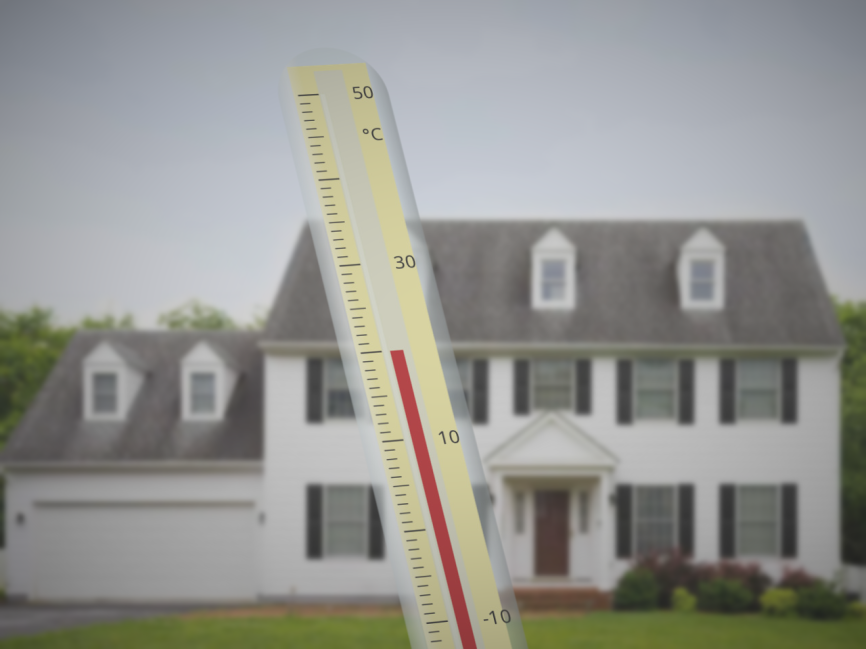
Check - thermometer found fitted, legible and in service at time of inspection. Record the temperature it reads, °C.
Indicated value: 20 °C
